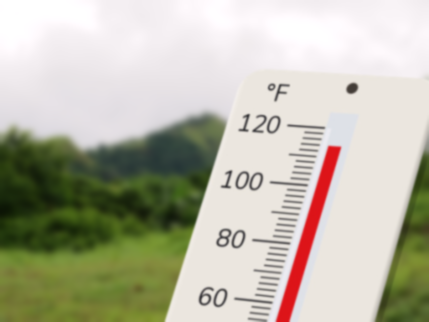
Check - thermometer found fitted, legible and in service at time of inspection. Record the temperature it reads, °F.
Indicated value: 114 °F
